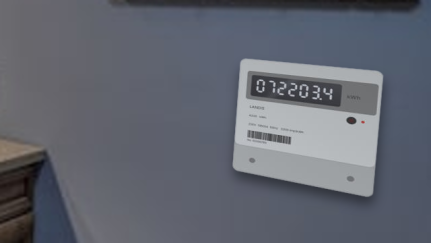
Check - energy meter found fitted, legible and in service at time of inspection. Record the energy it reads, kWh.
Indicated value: 72203.4 kWh
